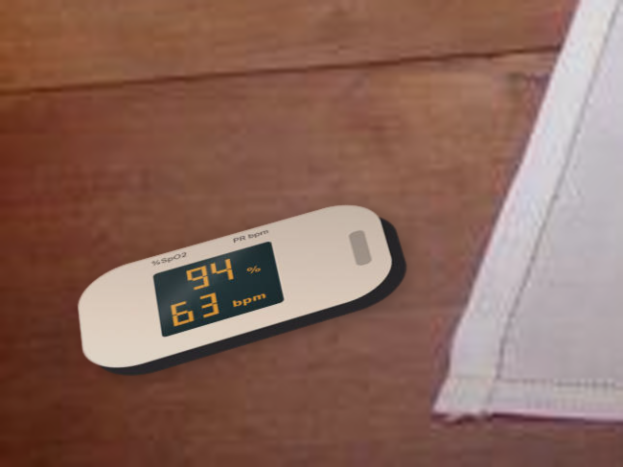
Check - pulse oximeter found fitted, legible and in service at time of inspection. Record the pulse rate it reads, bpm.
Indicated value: 63 bpm
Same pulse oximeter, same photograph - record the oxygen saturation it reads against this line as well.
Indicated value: 94 %
